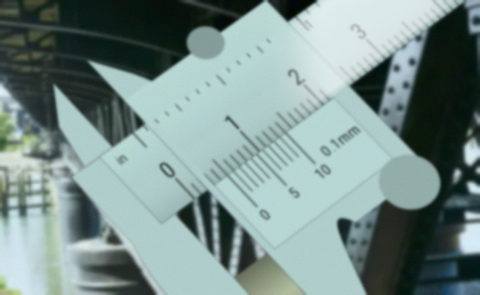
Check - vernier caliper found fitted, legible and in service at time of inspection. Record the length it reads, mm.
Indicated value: 5.0 mm
